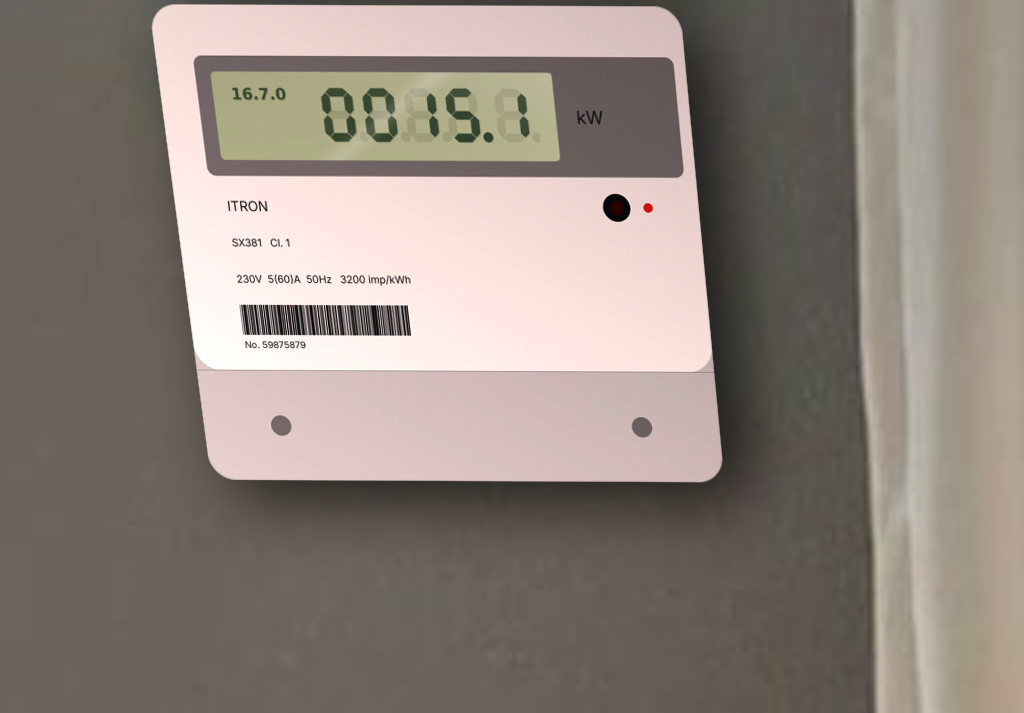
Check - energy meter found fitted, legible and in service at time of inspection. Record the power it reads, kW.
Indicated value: 15.1 kW
